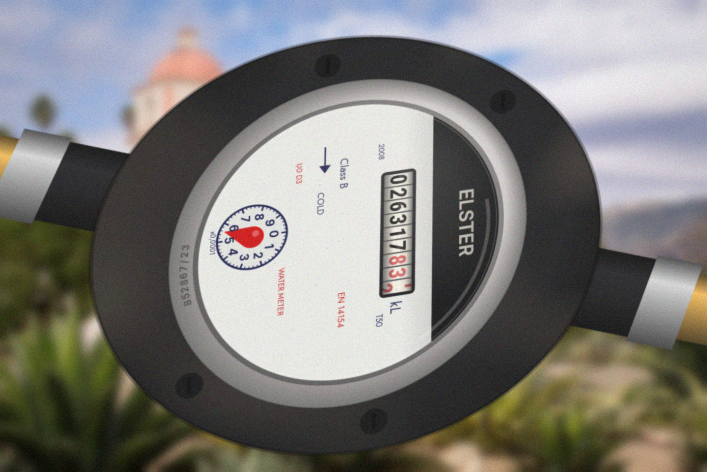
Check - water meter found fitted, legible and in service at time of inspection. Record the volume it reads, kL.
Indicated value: 26317.8315 kL
